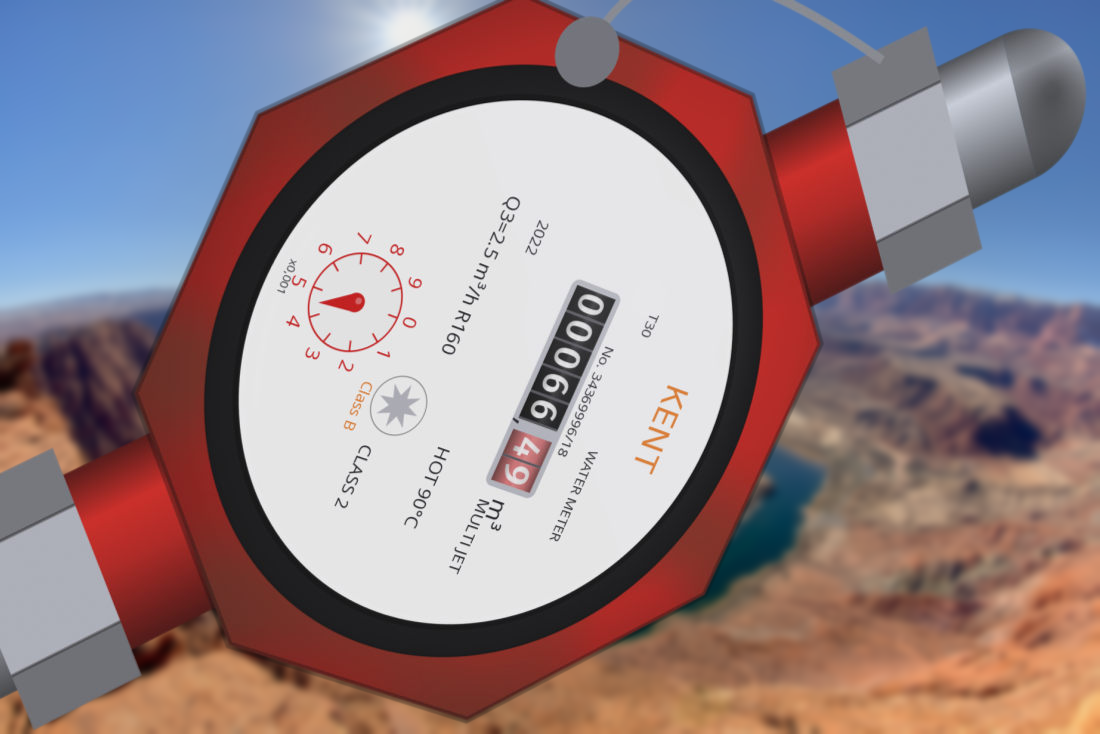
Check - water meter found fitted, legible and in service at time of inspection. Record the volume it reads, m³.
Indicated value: 66.494 m³
